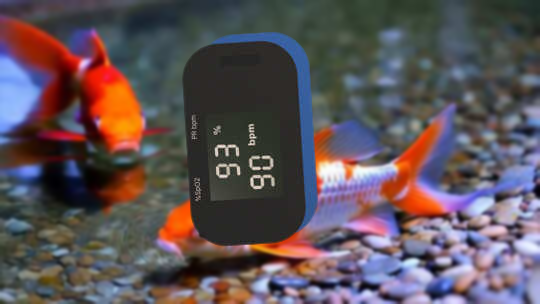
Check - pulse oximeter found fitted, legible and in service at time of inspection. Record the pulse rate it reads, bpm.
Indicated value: 90 bpm
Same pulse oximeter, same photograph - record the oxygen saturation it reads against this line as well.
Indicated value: 93 %
